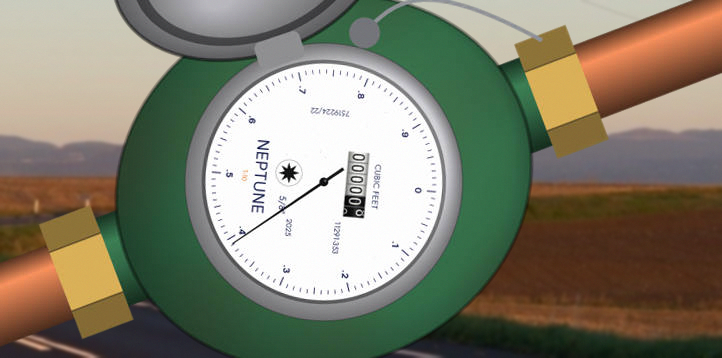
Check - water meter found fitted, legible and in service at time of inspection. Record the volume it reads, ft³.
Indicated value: 8.39 ft³
